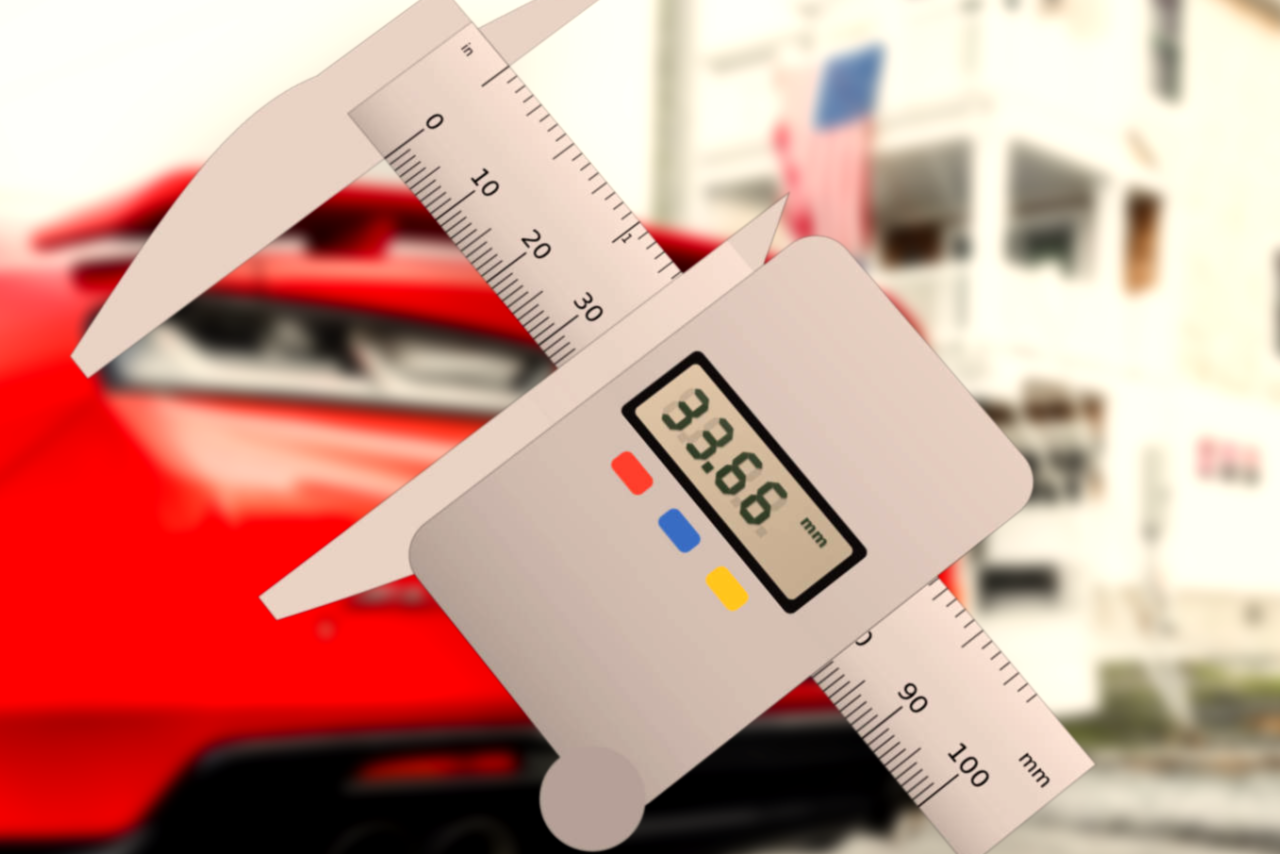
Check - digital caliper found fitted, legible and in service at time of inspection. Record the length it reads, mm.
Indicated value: 33.66 mm
